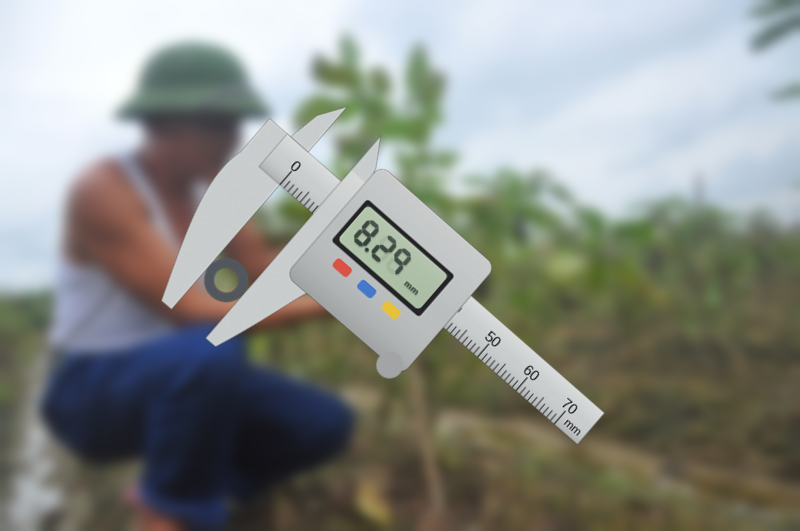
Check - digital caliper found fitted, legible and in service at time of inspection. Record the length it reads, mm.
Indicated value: 8.29 mm
